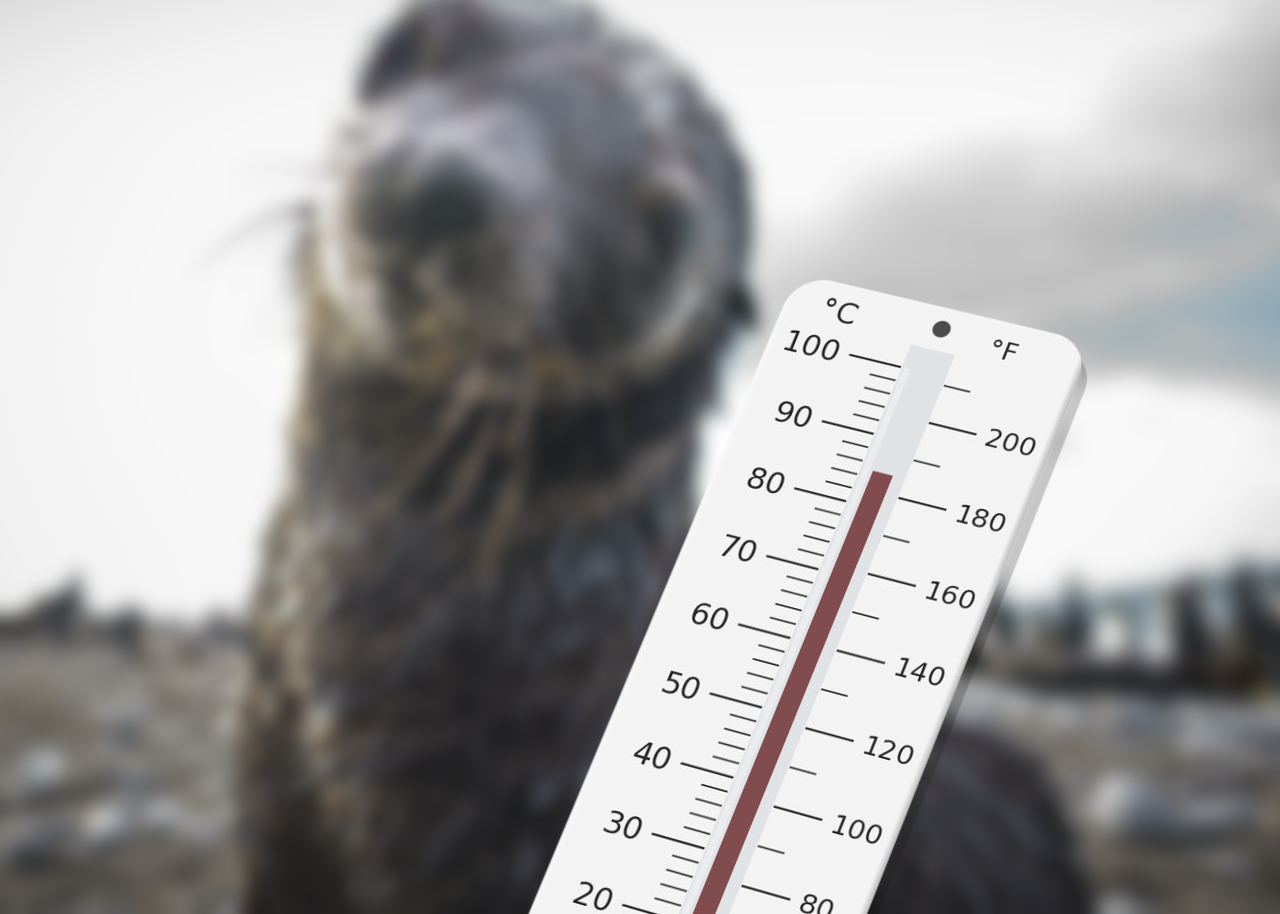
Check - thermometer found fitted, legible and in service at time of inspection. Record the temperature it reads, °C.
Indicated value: 85 °C
